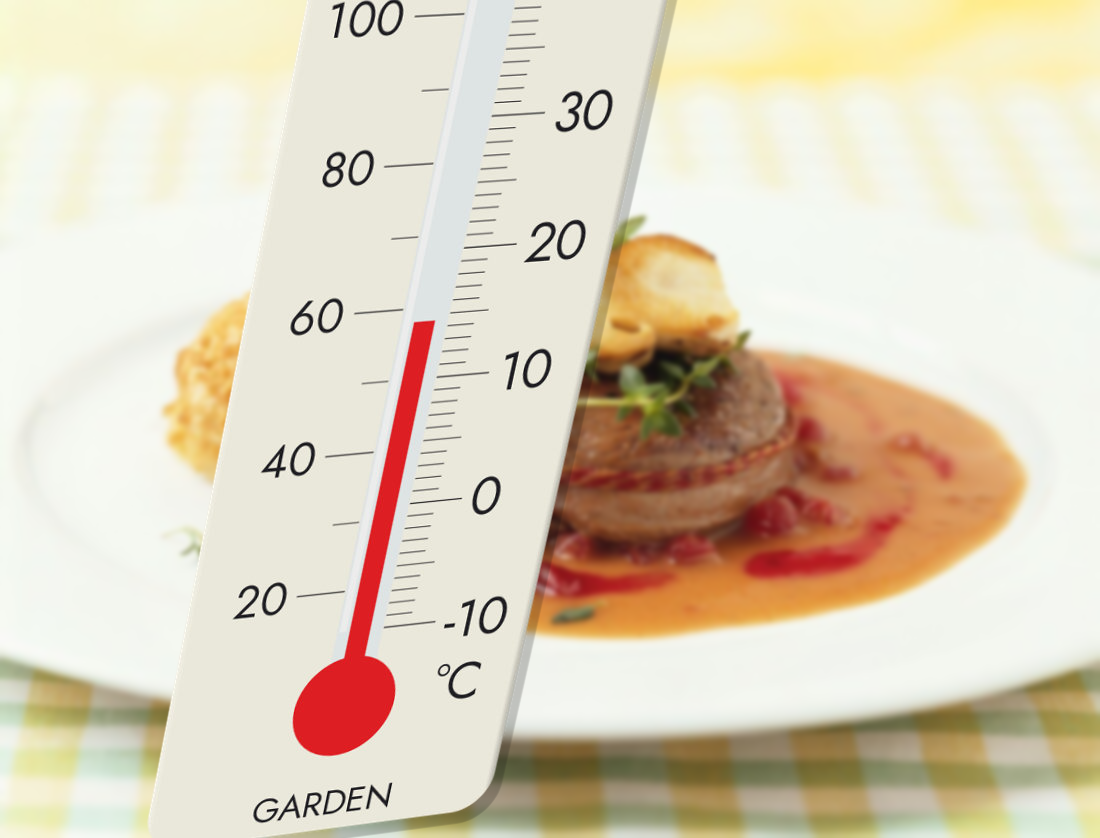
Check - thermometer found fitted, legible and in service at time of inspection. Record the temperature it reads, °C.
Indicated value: 14.5 °C
